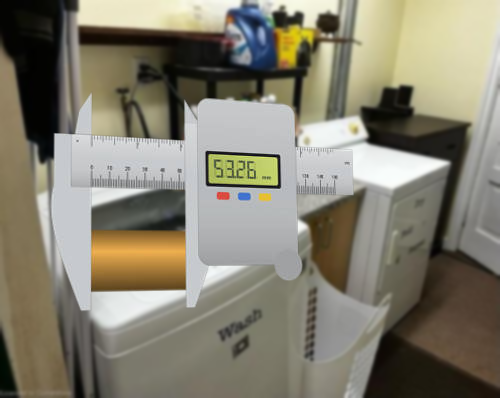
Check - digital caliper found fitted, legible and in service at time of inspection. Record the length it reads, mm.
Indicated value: 53.26 mm
